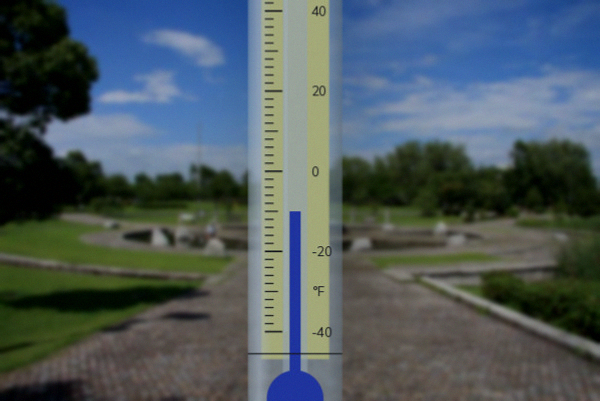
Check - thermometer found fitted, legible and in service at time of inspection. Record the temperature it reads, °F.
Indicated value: -10 °F
